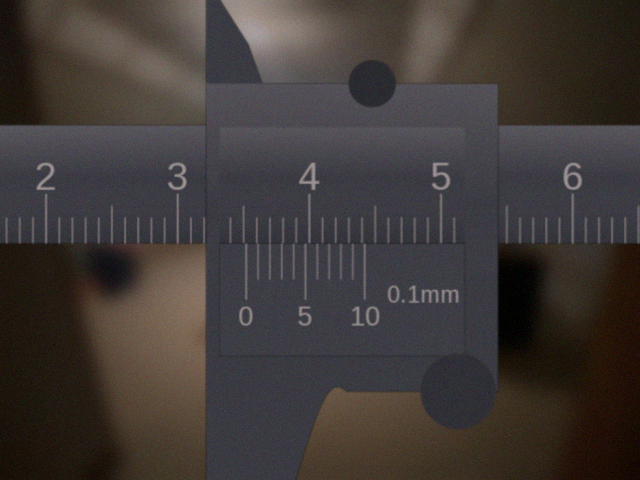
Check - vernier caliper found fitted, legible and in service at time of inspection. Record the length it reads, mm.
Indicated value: 35.2 mm
